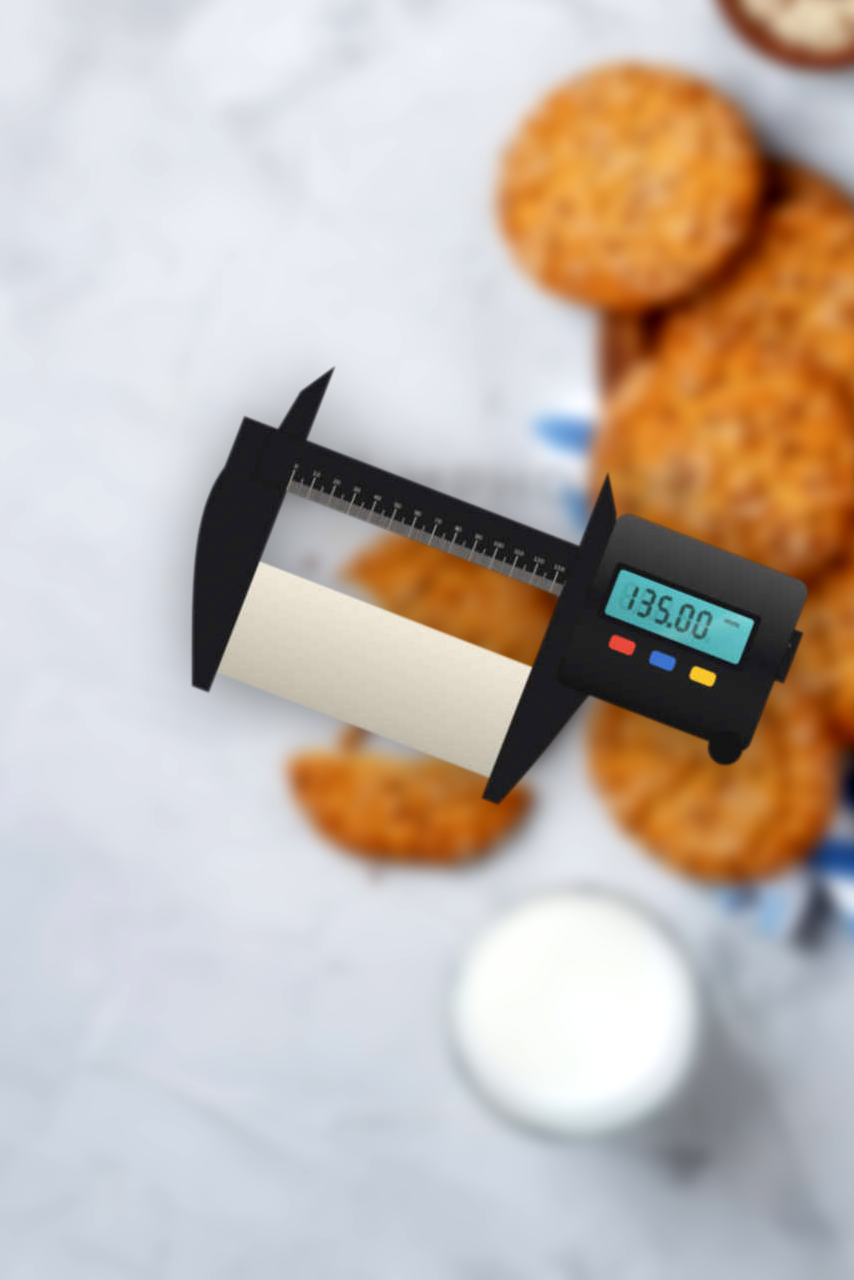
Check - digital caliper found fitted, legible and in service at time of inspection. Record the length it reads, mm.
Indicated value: 135.00 mm
